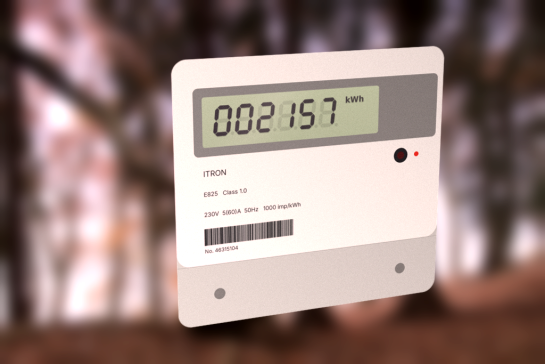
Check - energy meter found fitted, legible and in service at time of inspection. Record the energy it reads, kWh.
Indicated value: 2157 kWh
